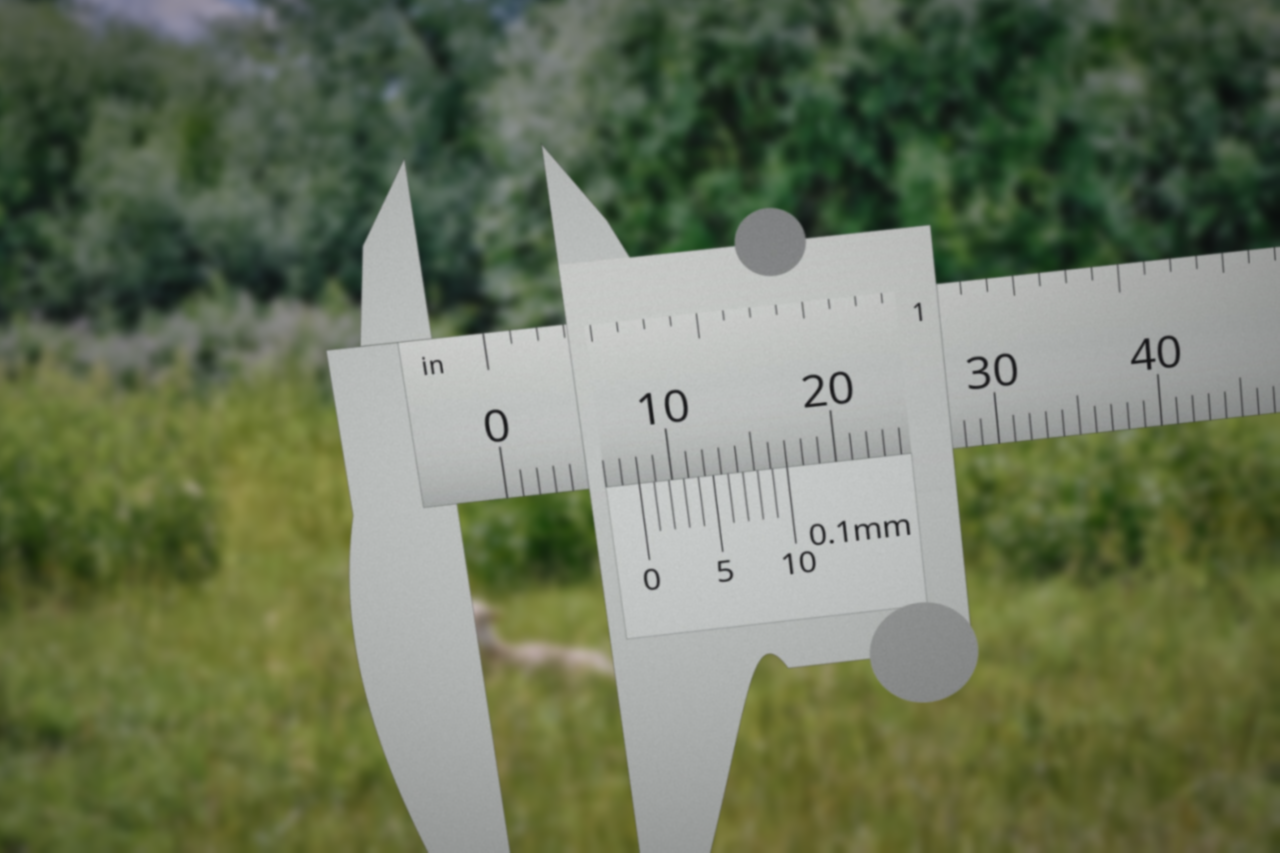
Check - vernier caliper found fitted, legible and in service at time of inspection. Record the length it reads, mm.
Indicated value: 8.0 mm
